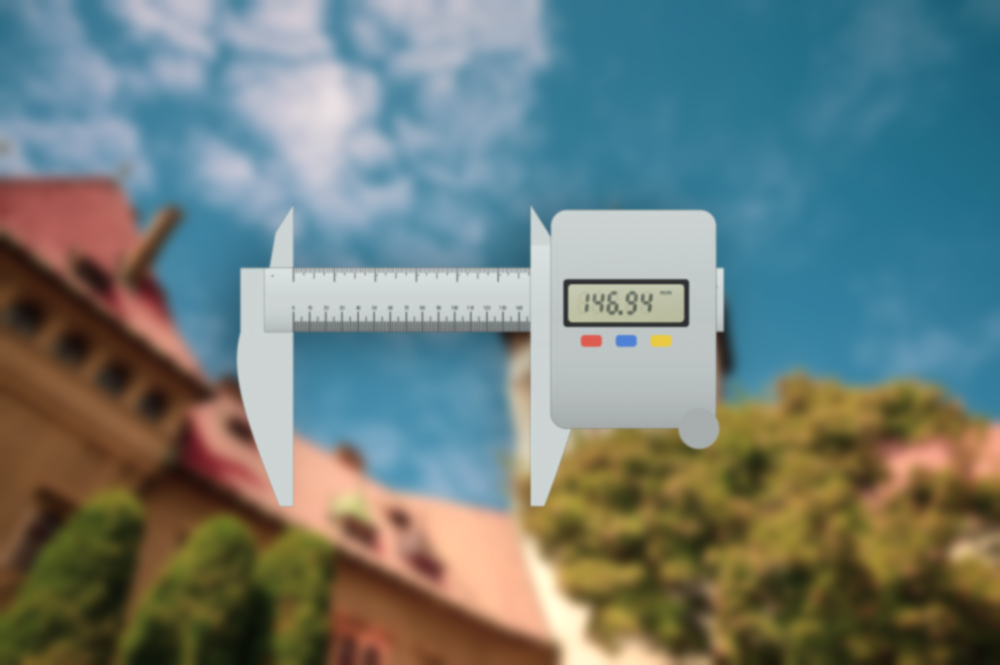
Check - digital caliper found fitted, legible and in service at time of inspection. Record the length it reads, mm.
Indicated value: 146.94 mm
